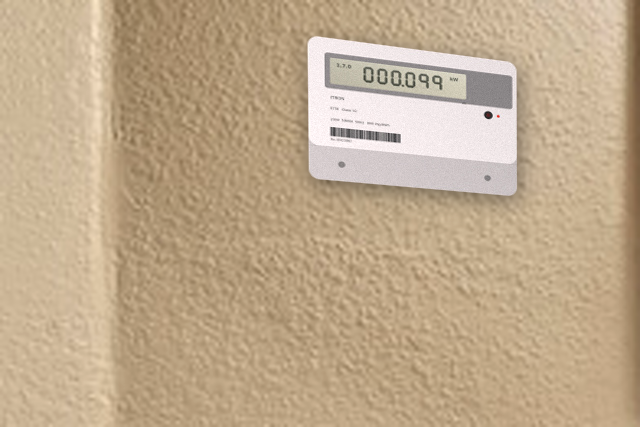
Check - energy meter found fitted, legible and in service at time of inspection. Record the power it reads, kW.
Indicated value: 0.099 kW
